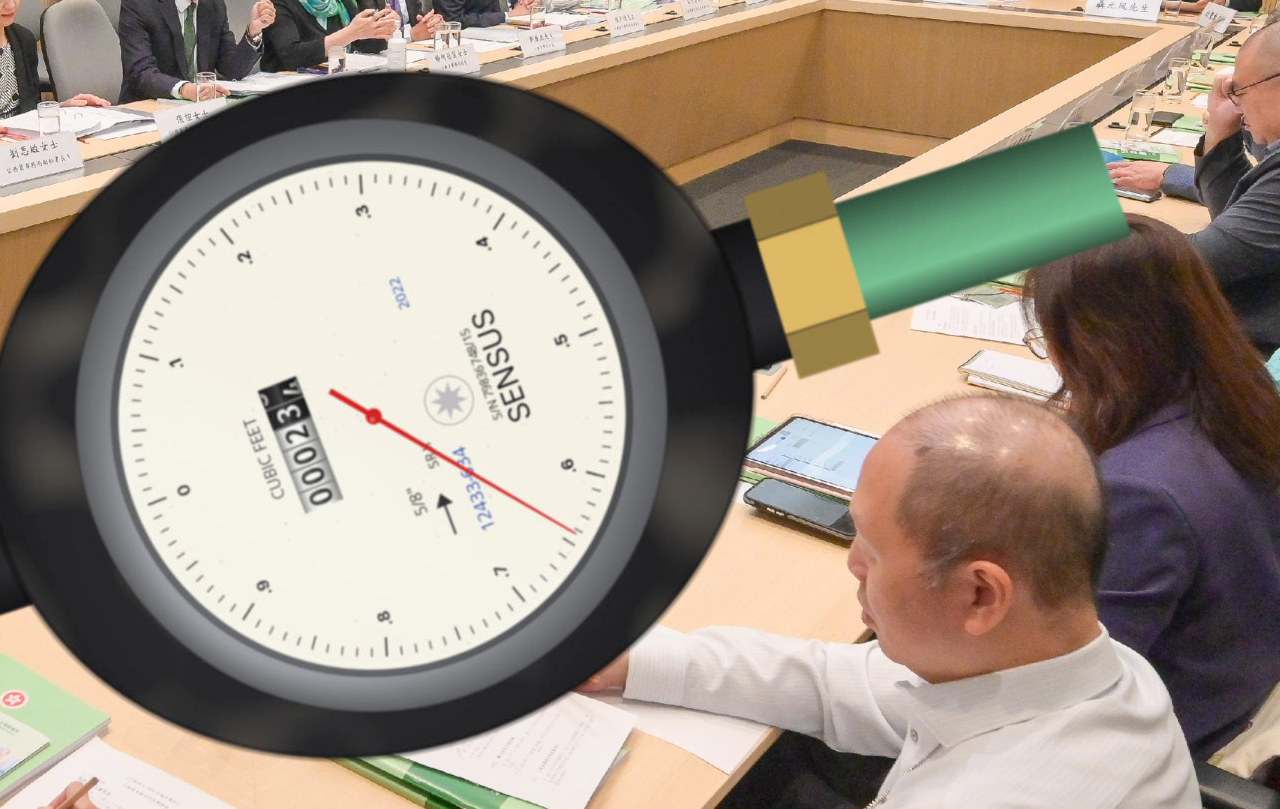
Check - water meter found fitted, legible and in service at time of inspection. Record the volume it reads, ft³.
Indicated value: 233.64 ft³
